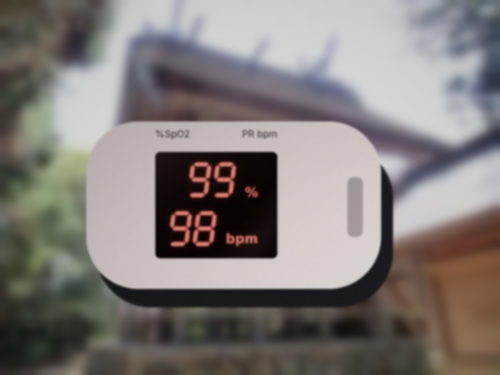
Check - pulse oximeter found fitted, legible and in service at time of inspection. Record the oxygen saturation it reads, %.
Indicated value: 99 %
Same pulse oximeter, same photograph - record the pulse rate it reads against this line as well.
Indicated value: 98 bpm
